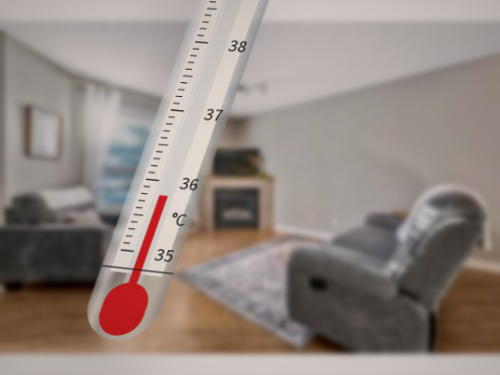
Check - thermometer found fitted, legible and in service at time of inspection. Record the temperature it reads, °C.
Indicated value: 35.8 °C
